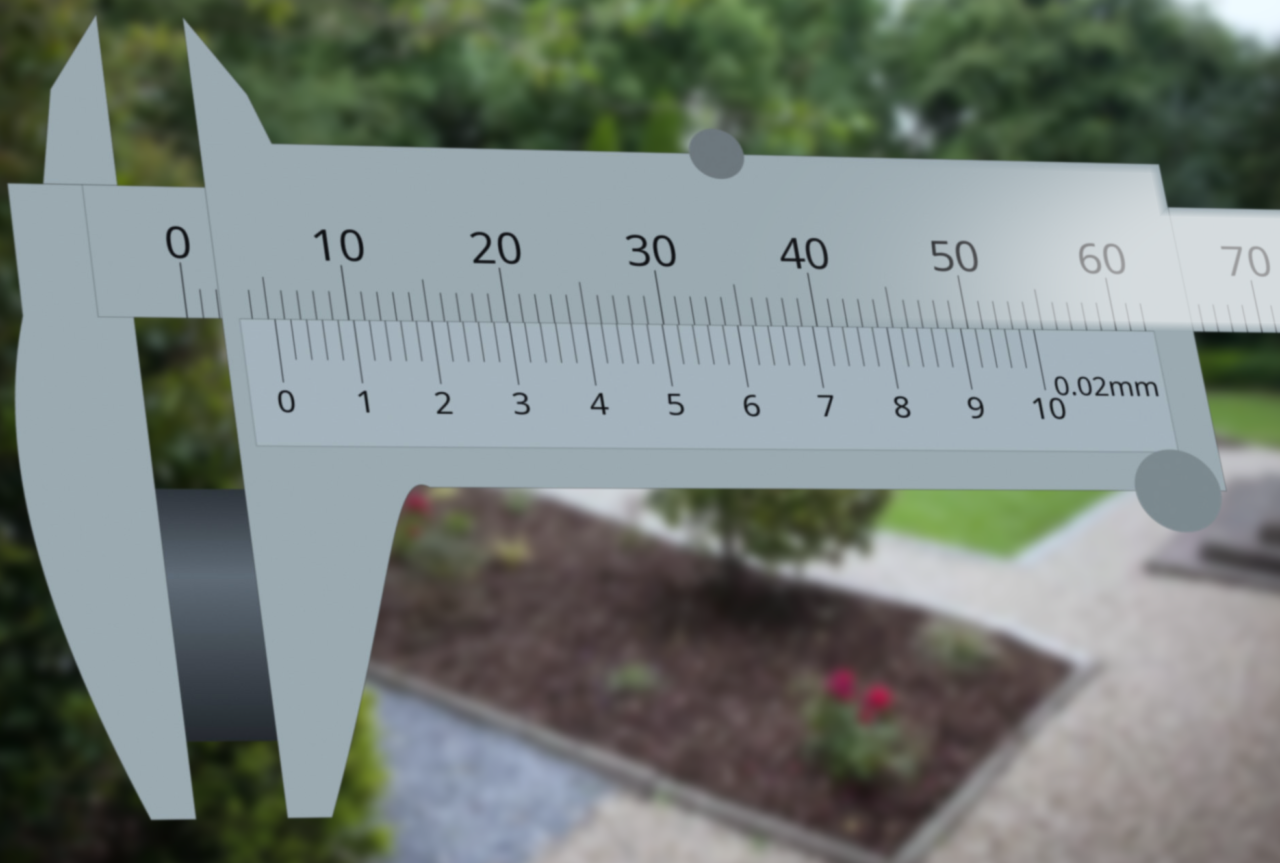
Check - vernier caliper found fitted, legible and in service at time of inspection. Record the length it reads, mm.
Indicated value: 5.4 mm
